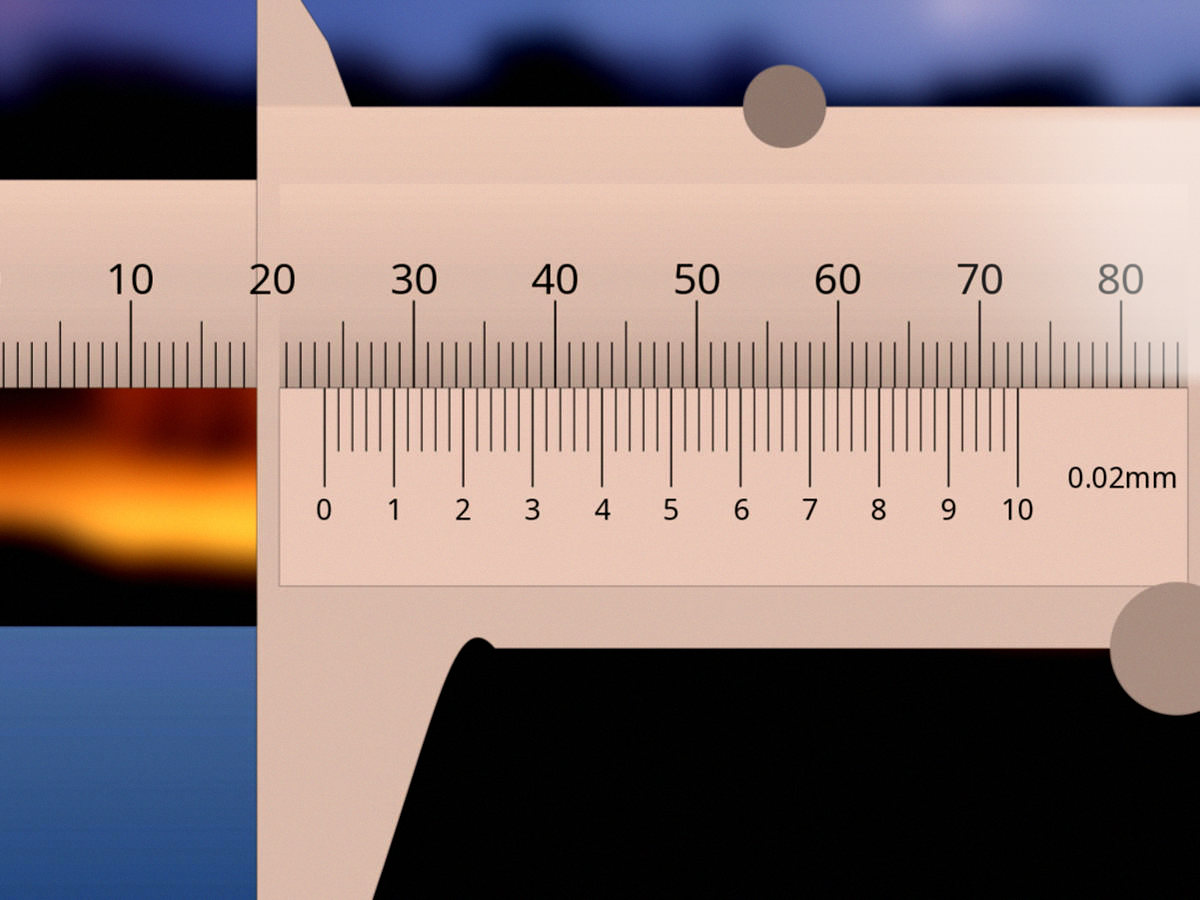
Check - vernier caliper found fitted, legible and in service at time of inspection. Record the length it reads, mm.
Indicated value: 23.7 mm
